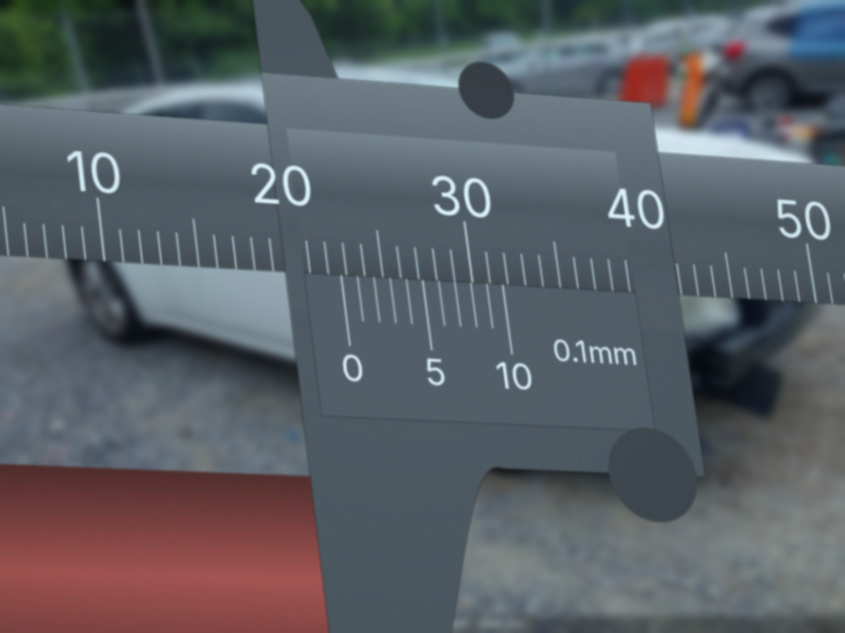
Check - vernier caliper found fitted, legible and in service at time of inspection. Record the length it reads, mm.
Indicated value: 22.7 mm
